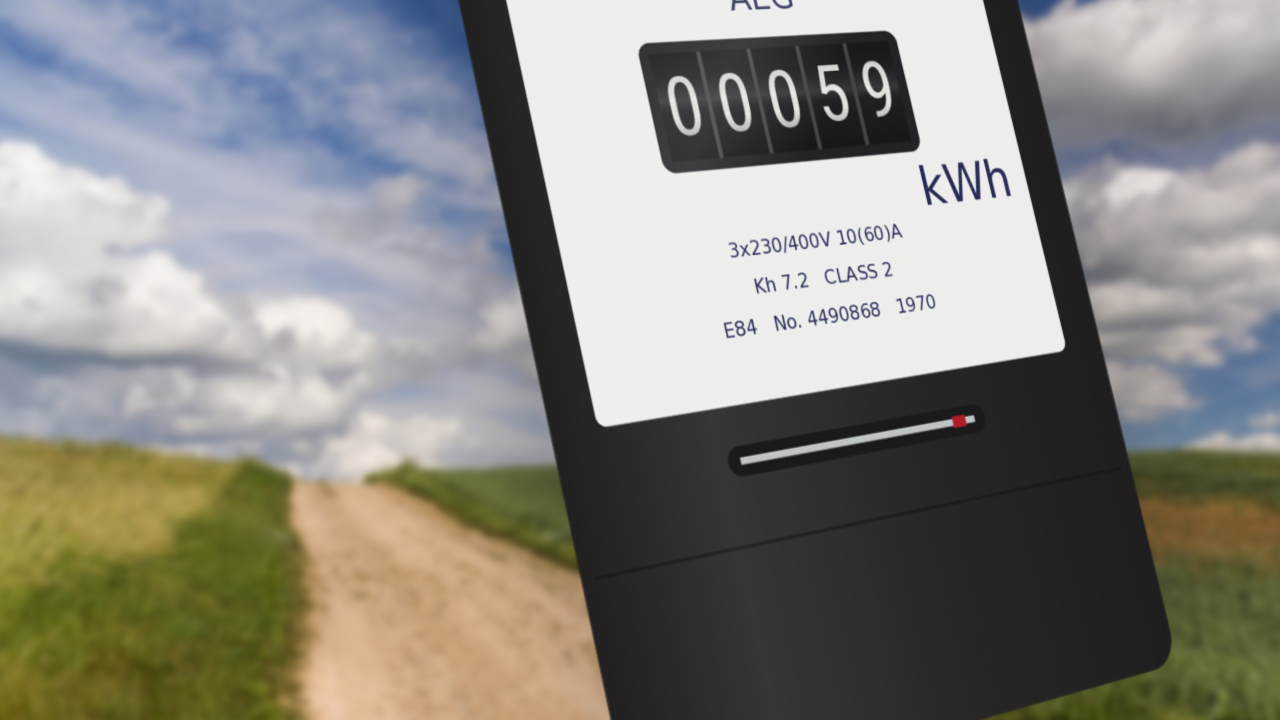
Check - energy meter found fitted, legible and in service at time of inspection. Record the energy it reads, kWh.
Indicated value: 59 kWh
